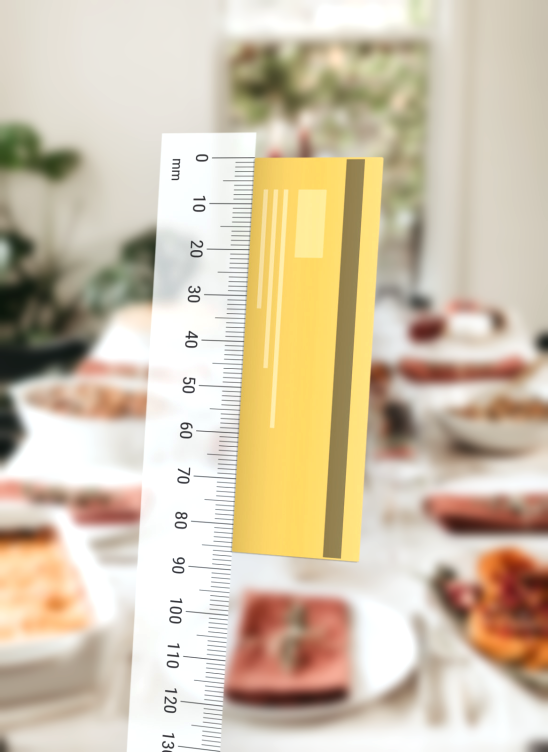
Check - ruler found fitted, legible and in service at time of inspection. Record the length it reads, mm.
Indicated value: 86 mm
